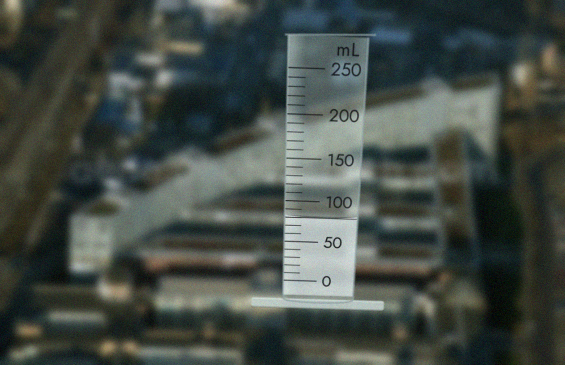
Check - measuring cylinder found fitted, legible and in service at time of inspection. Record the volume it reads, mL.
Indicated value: 80 mL
